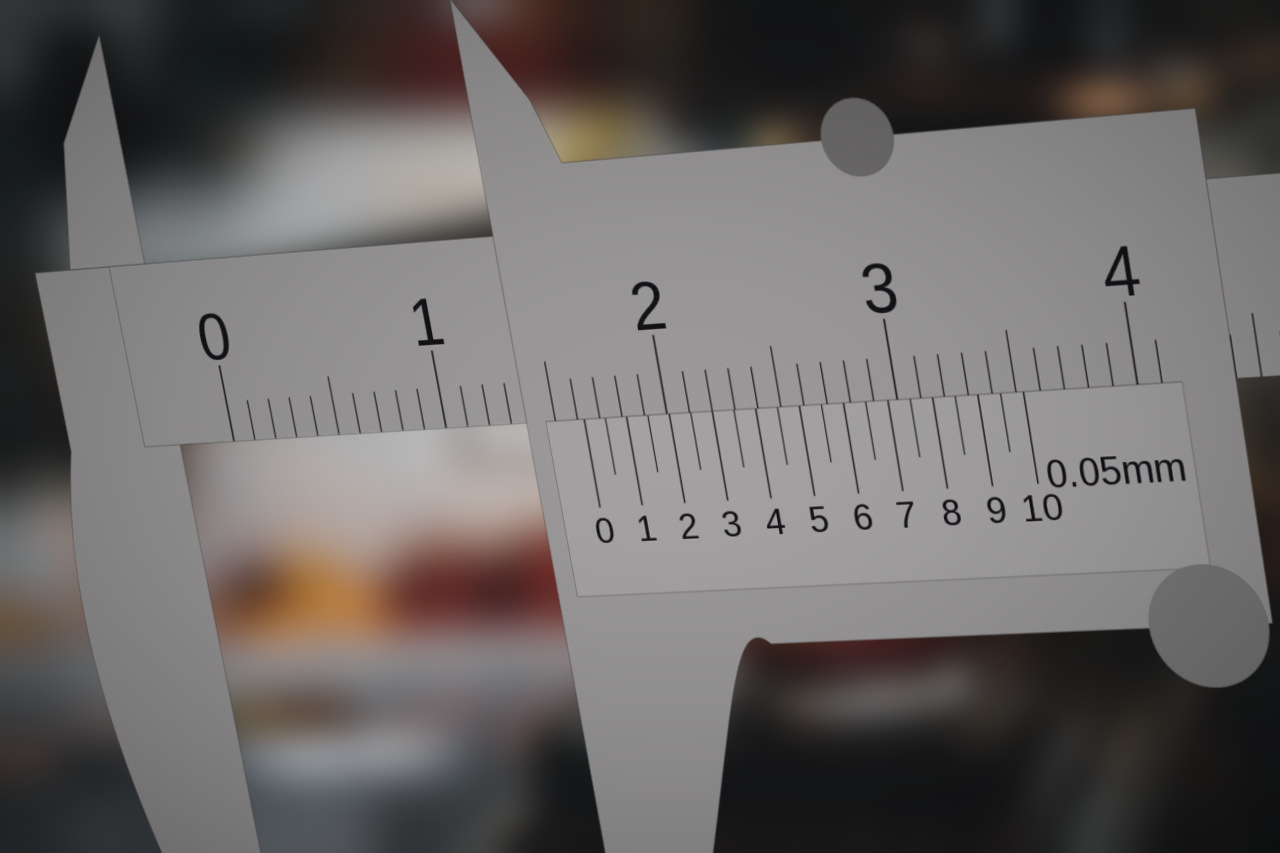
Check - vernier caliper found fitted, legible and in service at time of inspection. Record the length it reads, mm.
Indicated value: 16.3 mm
